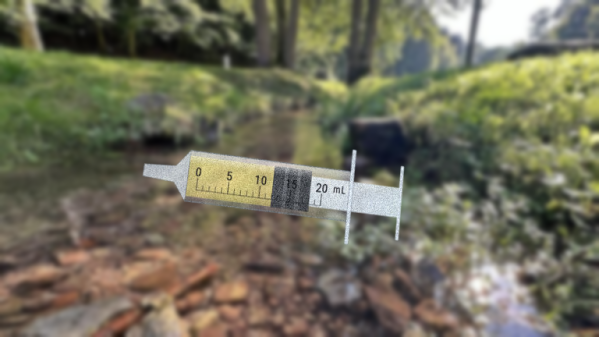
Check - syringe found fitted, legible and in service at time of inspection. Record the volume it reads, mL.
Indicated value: 12 mL
